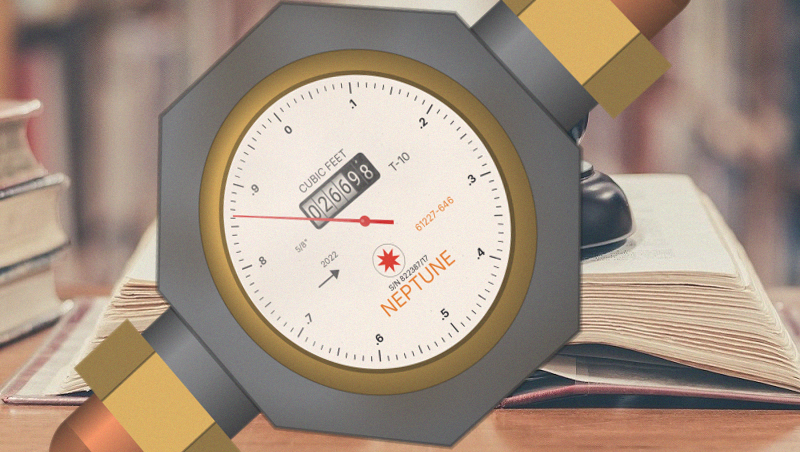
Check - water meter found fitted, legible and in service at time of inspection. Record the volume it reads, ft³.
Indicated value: 26697.86 ft³
